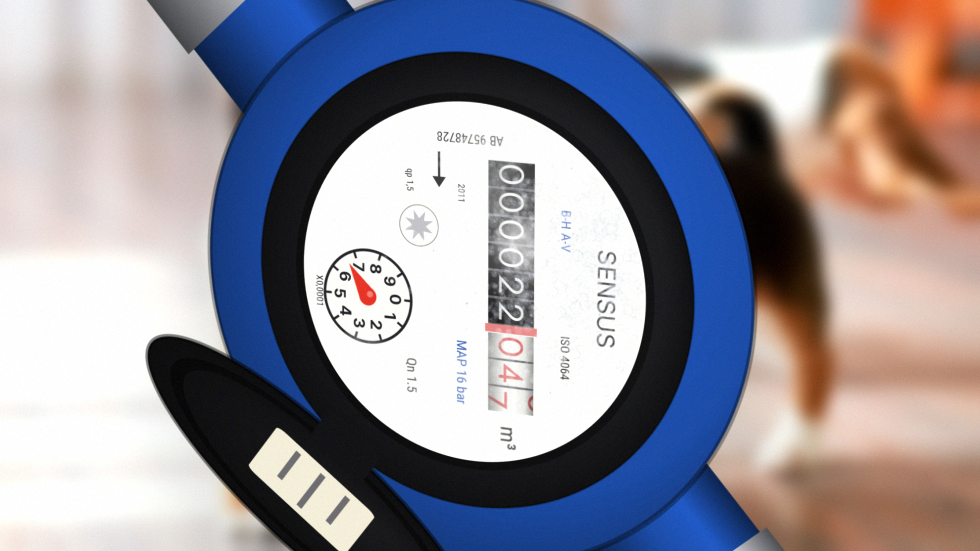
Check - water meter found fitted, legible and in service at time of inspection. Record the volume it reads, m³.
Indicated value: 22.0466 m³
